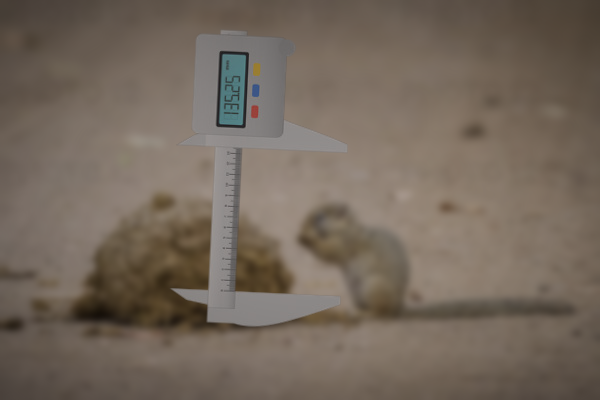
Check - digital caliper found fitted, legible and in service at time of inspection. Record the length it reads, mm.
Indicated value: 135.25 mm
